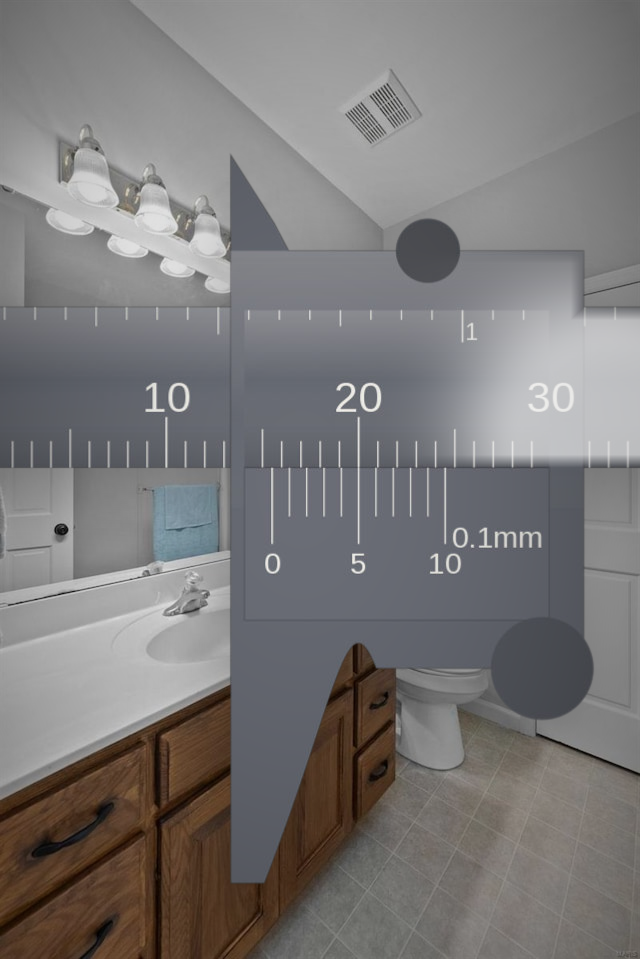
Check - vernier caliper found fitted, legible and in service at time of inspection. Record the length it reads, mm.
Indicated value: 15.5 mm
